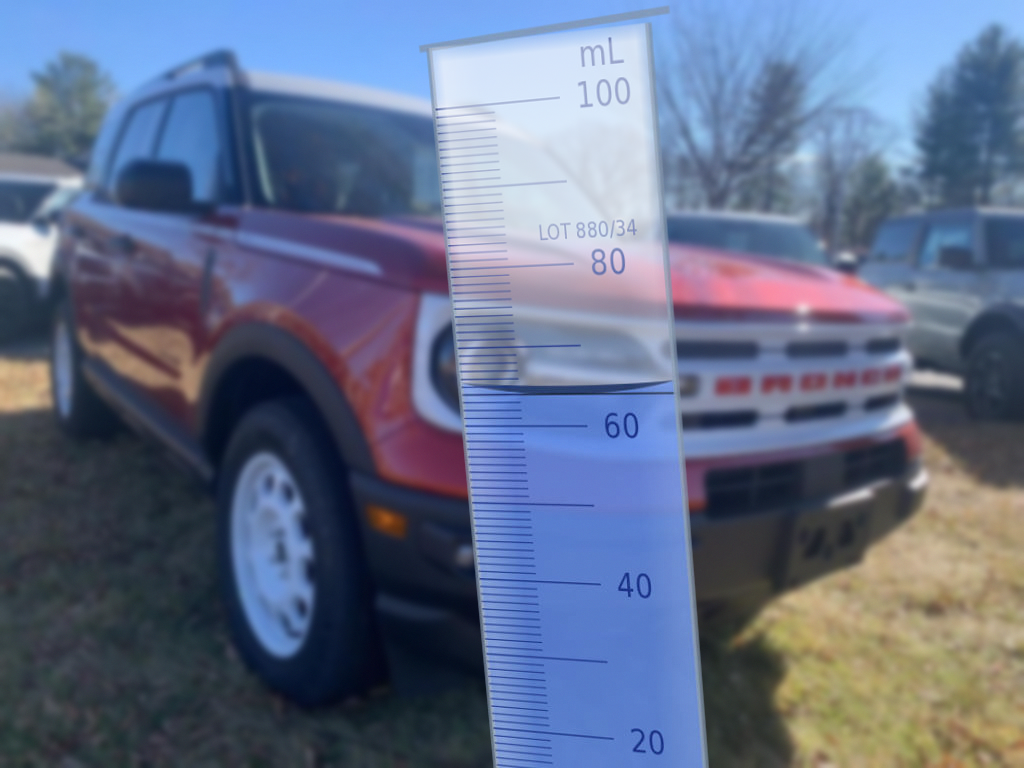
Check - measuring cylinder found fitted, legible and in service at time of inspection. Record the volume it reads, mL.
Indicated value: 64 mL
